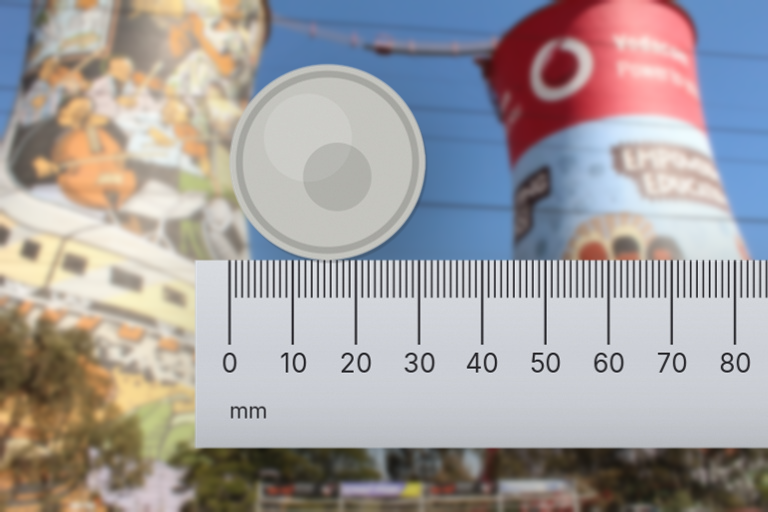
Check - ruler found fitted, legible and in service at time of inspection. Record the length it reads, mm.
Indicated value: 31 mm
